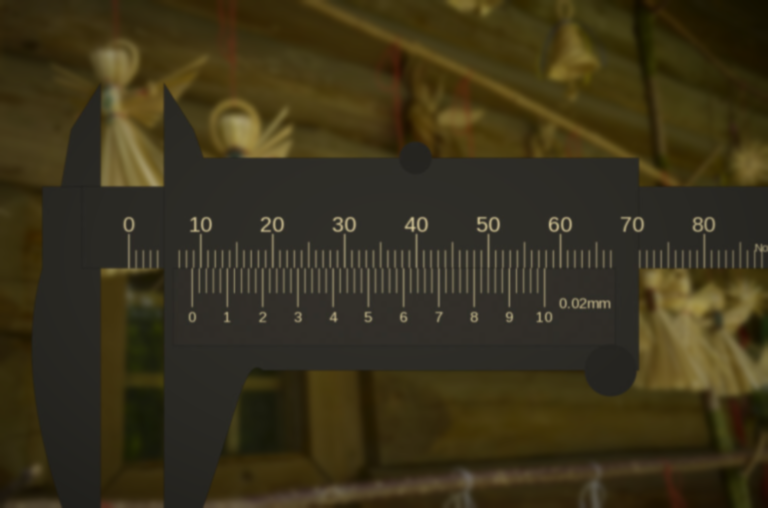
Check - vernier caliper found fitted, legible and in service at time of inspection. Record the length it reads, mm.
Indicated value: 8.8 mm
